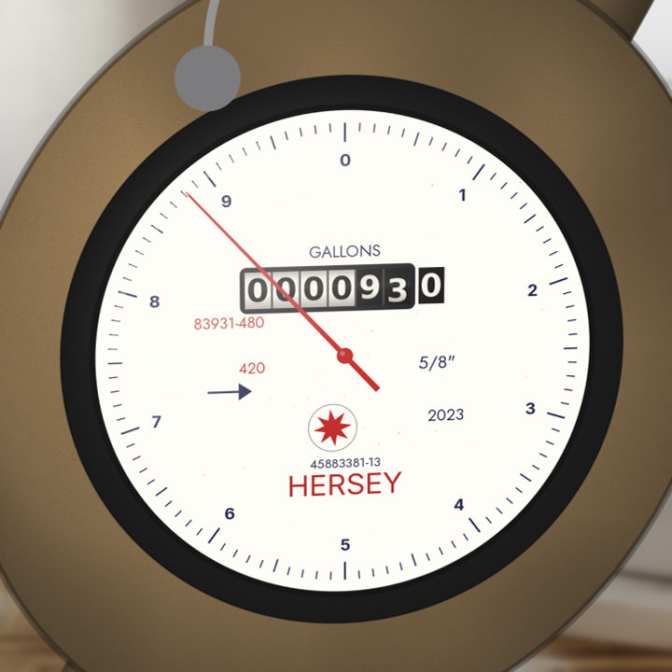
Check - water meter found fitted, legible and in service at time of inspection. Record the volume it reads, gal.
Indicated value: 928.8 gal
